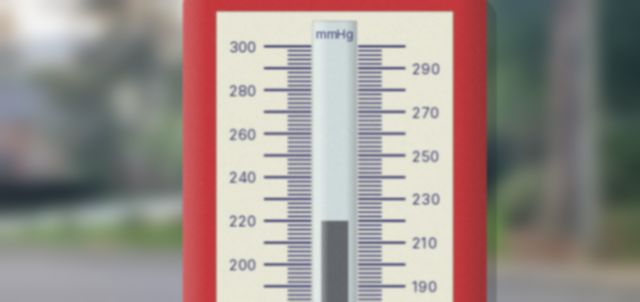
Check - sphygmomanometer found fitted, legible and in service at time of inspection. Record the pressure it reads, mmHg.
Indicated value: 220 mmHg
